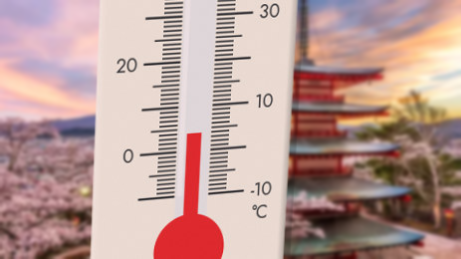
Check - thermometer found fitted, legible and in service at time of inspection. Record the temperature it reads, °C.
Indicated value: 4 °C
